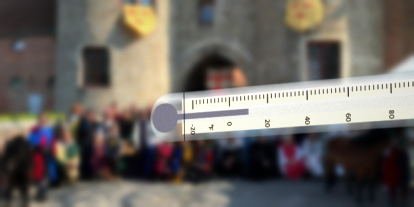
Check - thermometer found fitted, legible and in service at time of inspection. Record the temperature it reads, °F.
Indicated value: 10 °F
